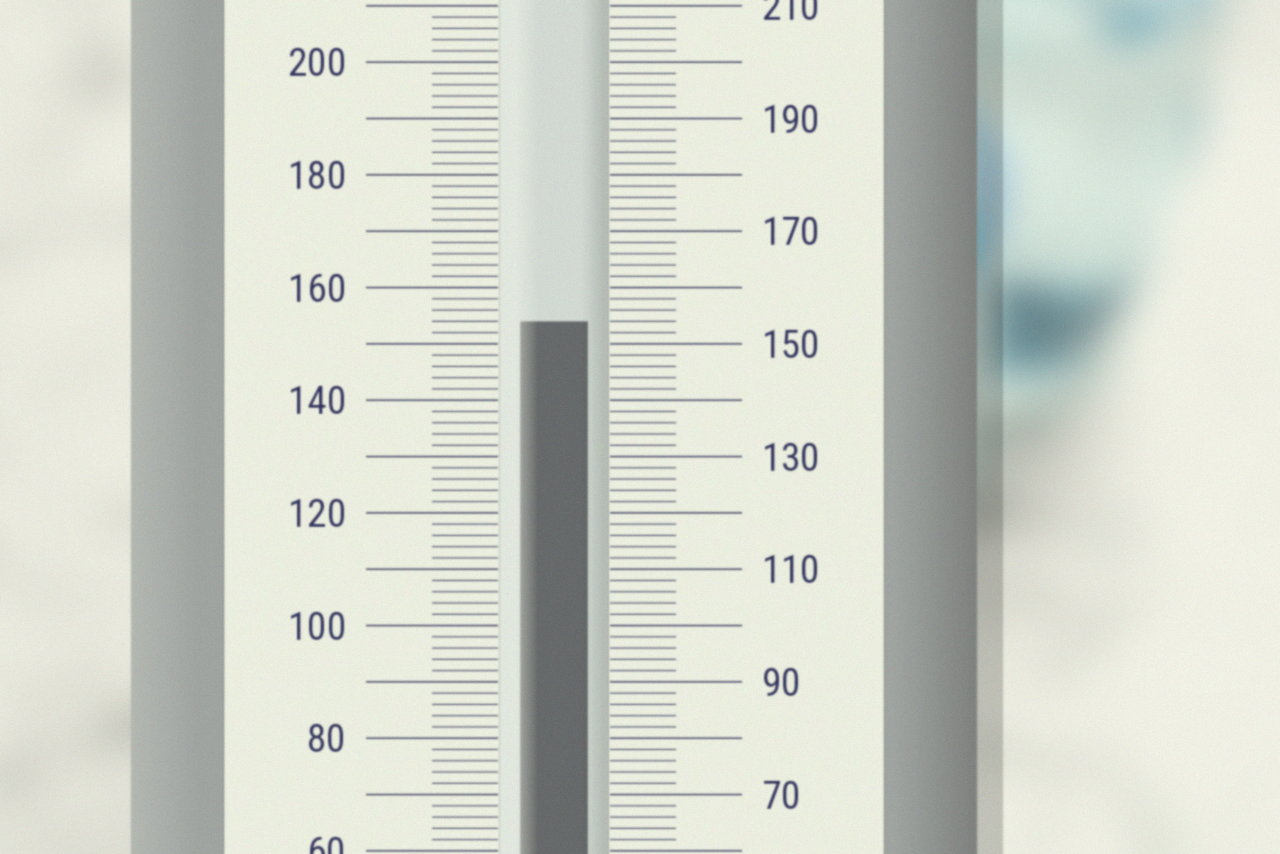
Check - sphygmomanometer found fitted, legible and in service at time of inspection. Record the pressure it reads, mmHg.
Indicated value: 154 mmHg
